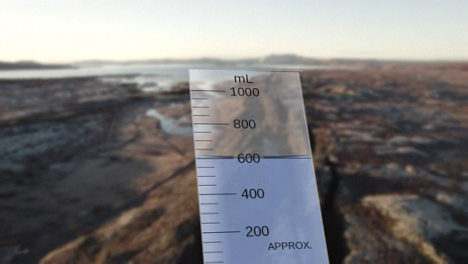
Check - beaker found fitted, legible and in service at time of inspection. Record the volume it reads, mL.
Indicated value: 600 mL
